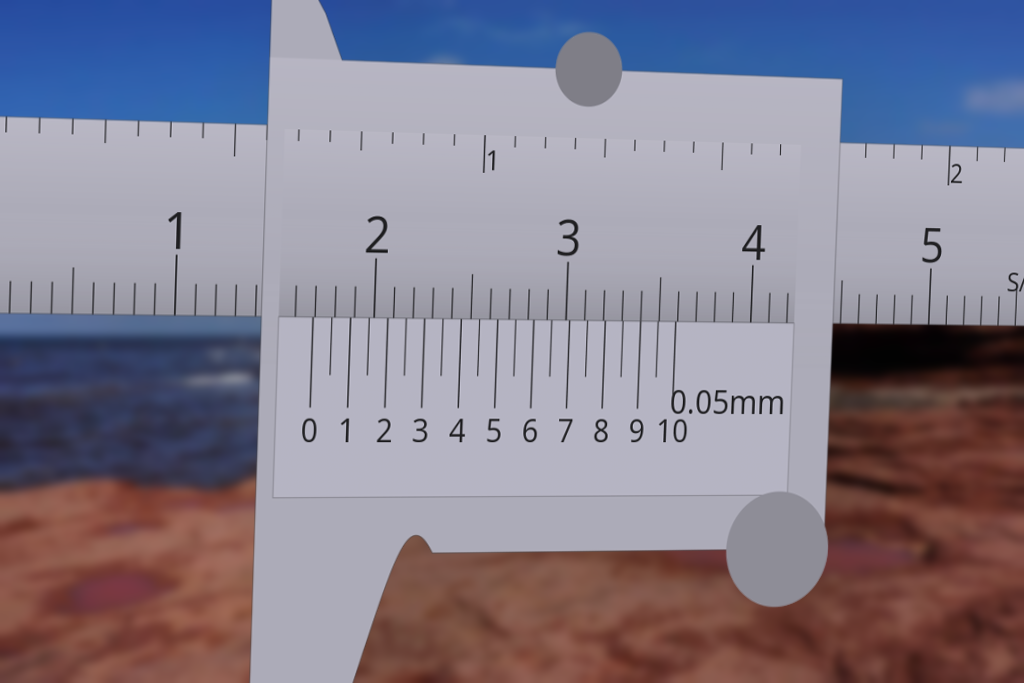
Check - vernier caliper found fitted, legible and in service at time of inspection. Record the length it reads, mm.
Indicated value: 16.9 mm
